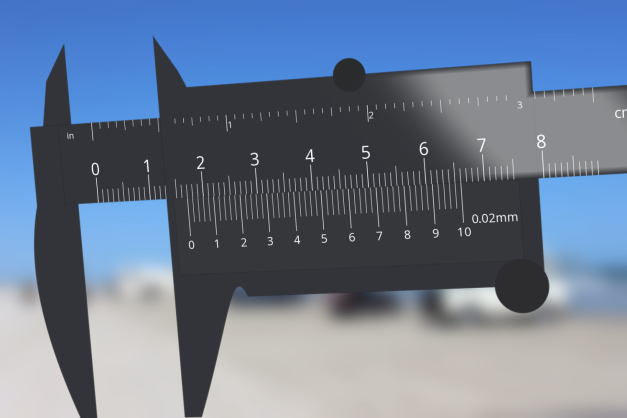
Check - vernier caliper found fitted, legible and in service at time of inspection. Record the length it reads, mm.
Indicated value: 17.0 mm
